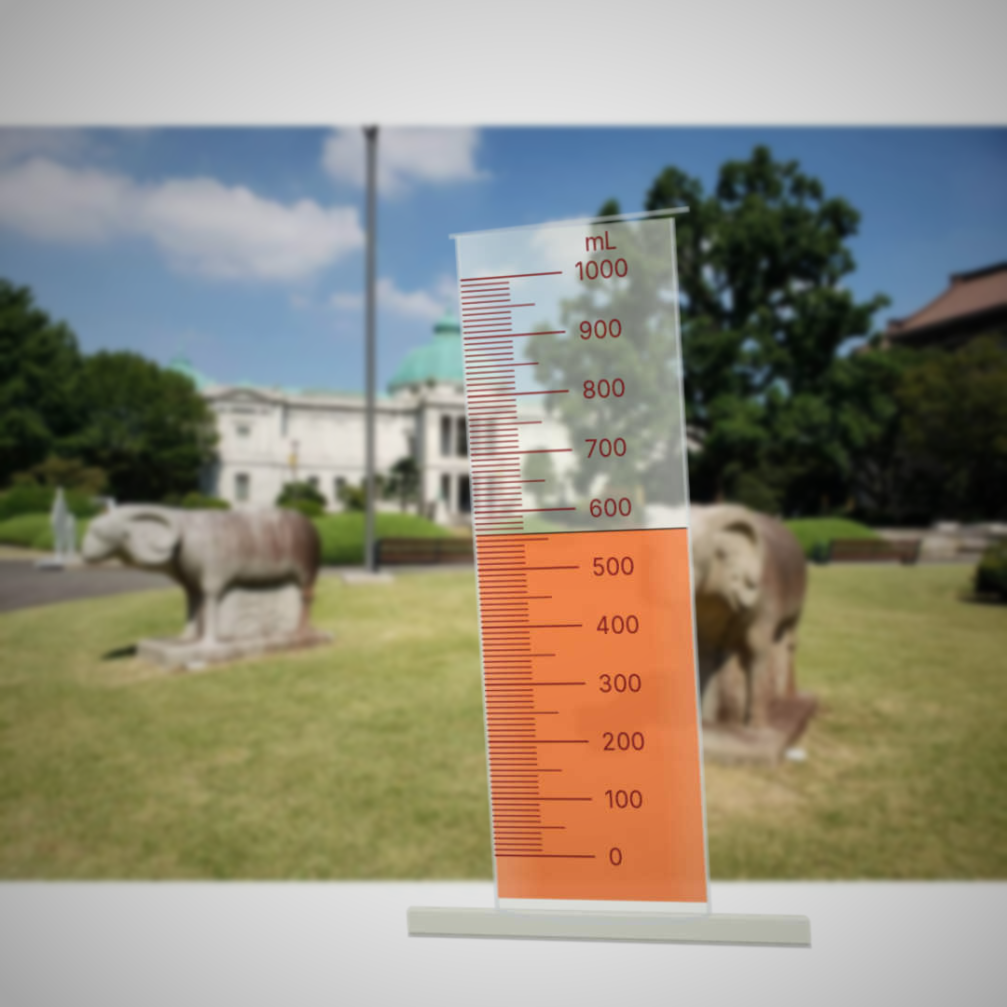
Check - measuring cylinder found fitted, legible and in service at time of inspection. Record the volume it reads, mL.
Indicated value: 560 mL
